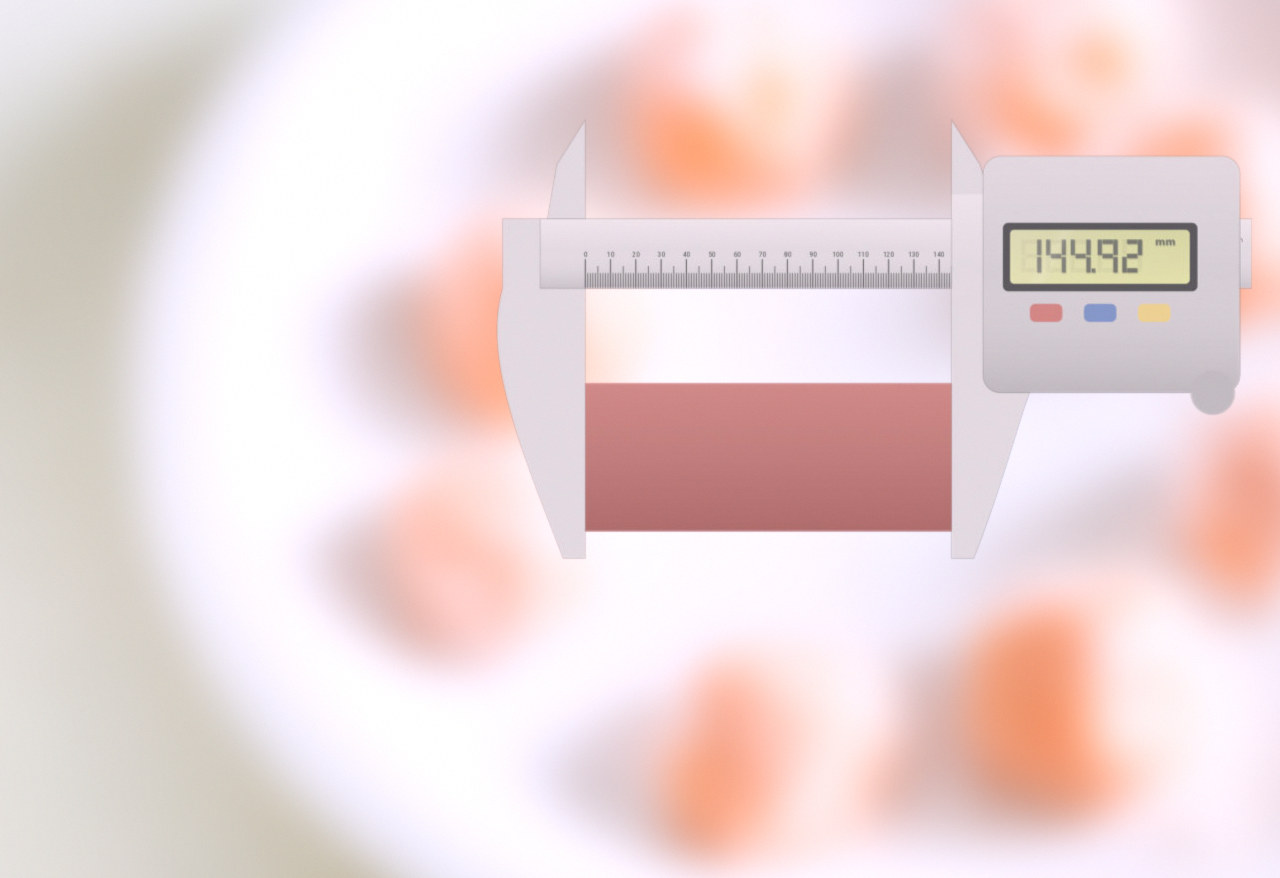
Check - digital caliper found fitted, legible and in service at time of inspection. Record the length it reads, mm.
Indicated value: 144.92 mm
